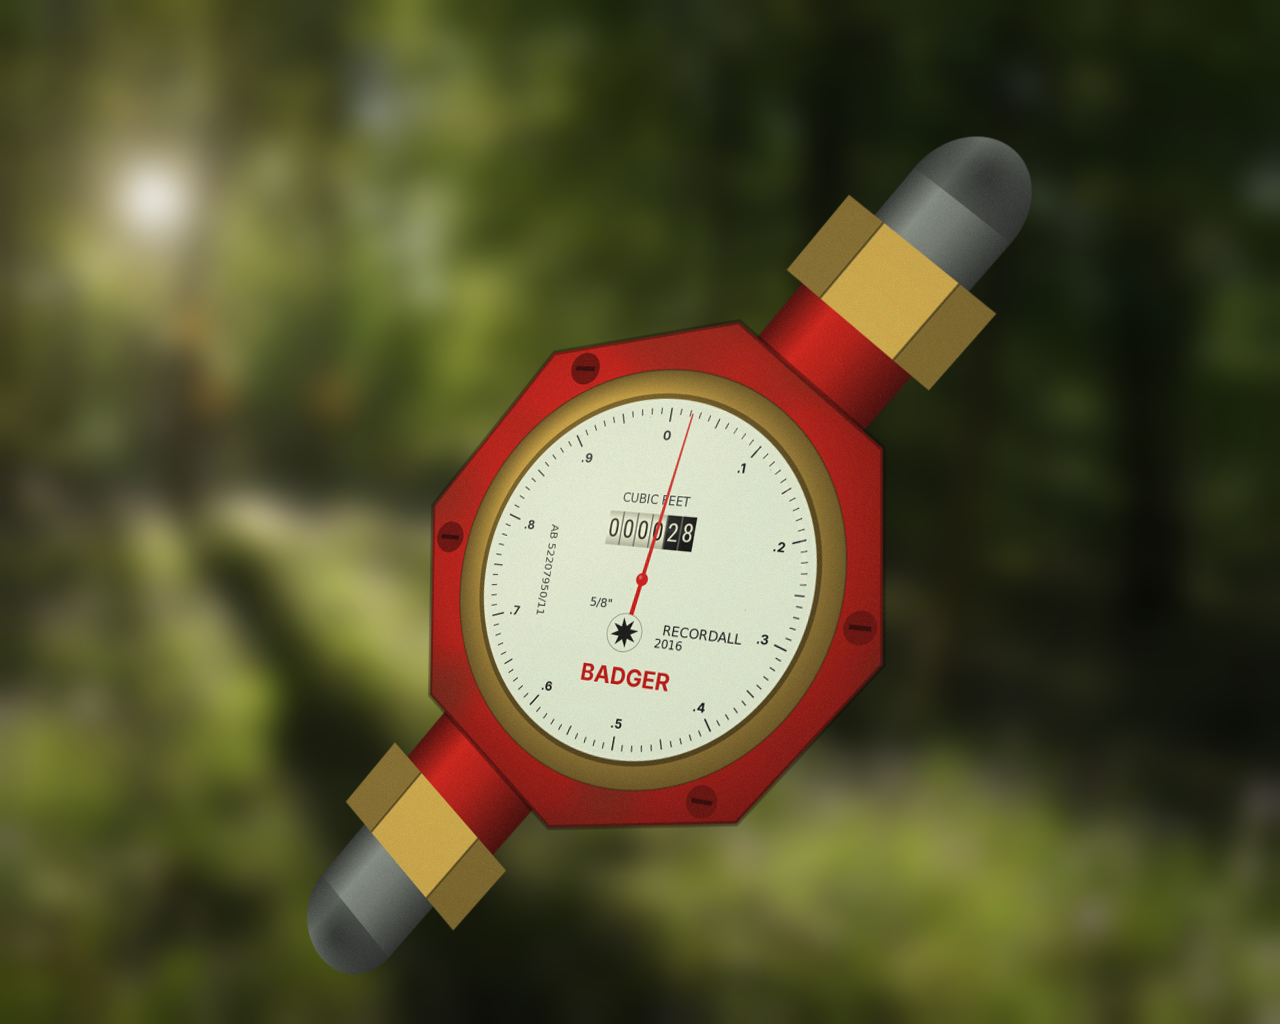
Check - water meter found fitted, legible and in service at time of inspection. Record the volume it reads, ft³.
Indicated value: 28.02 ft³
